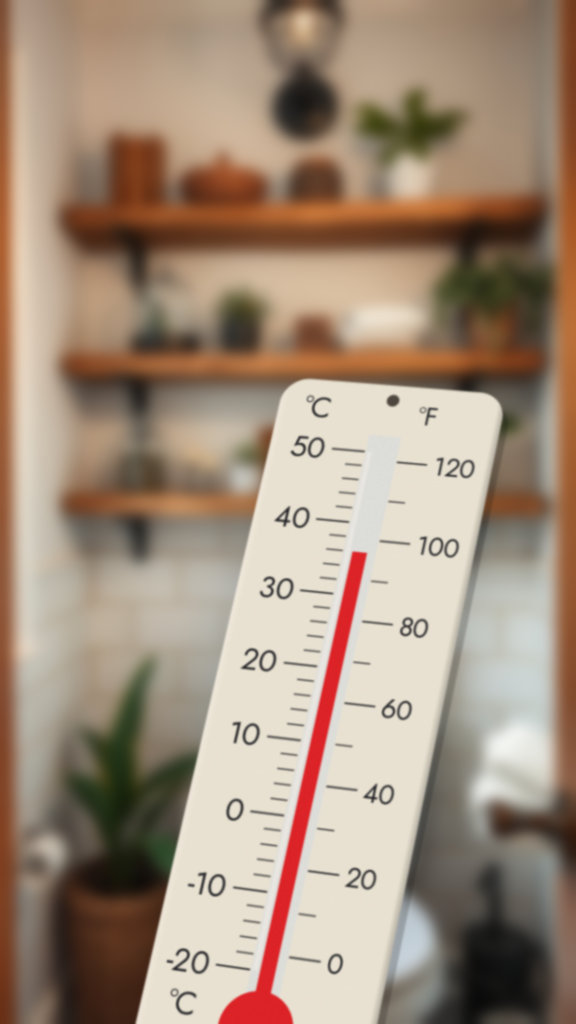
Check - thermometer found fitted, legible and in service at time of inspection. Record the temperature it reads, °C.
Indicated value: 36 °C
